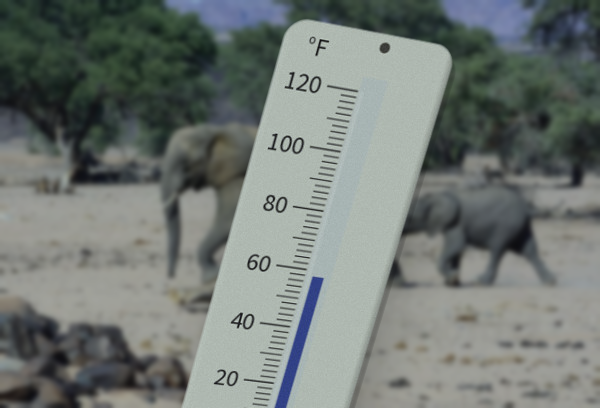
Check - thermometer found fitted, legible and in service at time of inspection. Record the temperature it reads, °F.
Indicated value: 58 °F
